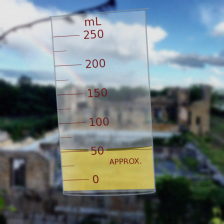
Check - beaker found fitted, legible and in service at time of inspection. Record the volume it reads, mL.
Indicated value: 50 mL
